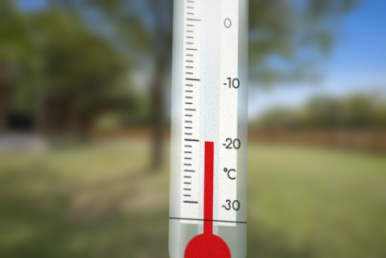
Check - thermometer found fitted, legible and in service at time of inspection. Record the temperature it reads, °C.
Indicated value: -20 °C
